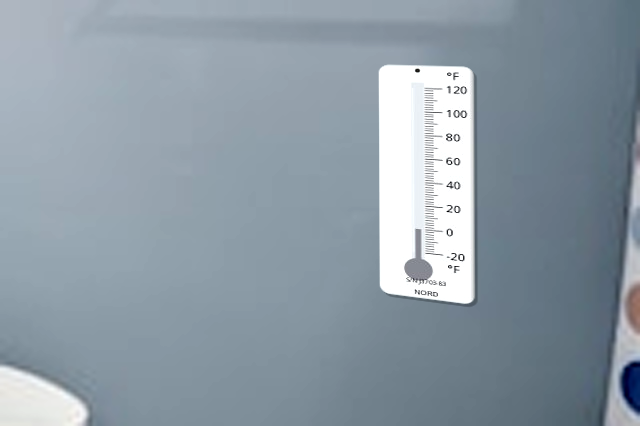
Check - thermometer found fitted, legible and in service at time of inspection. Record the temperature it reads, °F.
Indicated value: 0 °F
